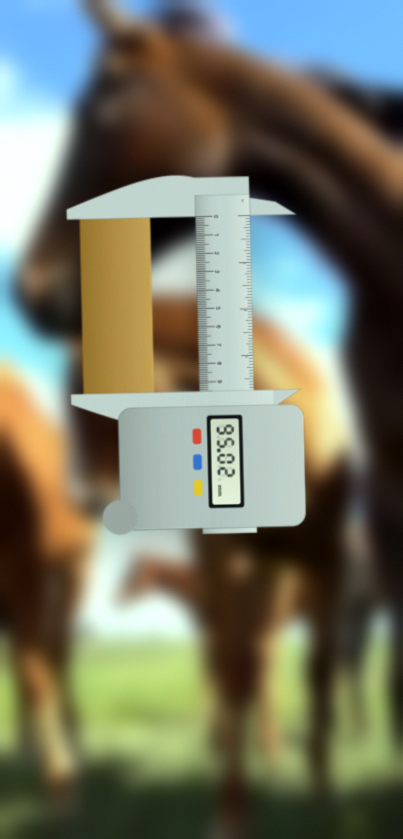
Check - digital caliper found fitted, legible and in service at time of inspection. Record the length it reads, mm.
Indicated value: 95.02 mm
